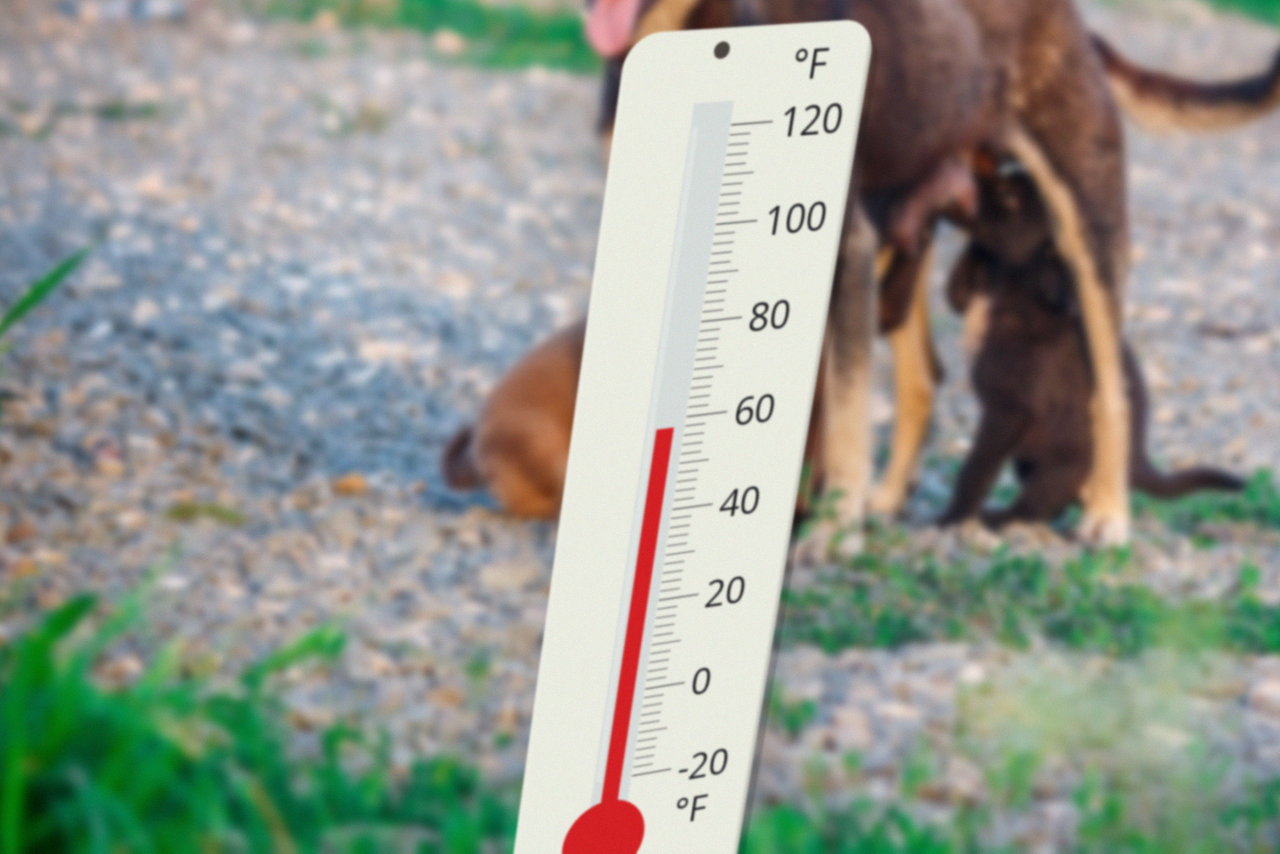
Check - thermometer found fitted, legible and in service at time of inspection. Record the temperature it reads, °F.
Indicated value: 58 °F
